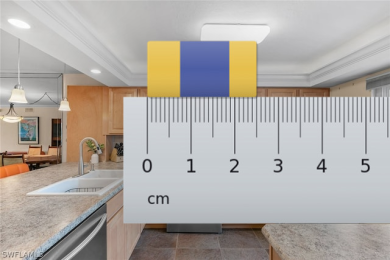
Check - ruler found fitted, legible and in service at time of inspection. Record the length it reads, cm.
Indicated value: 2.5 cm
